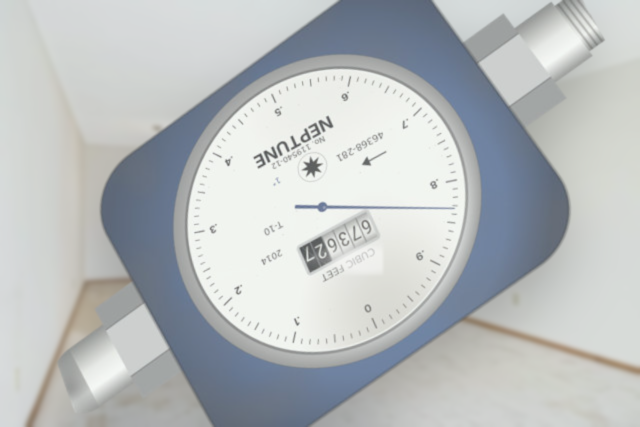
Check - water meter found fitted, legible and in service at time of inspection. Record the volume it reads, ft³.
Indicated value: 673626.83 ft³
